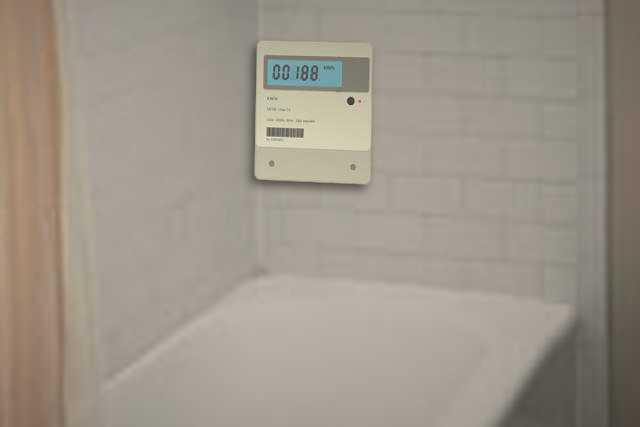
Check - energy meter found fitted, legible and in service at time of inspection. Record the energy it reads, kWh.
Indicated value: 188 kWh
